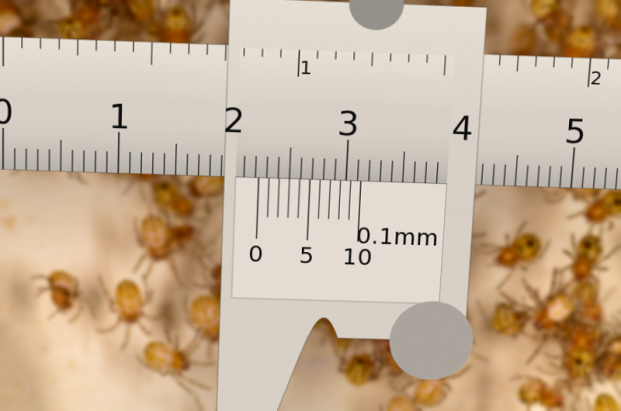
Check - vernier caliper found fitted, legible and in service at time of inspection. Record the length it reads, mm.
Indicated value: 22.3 mm
